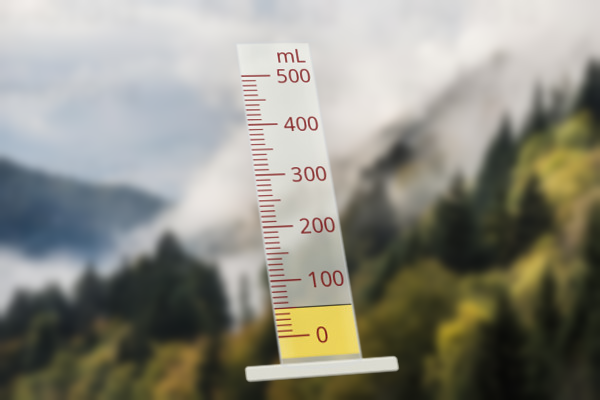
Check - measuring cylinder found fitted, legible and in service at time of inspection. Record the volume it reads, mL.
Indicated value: 50 mL
